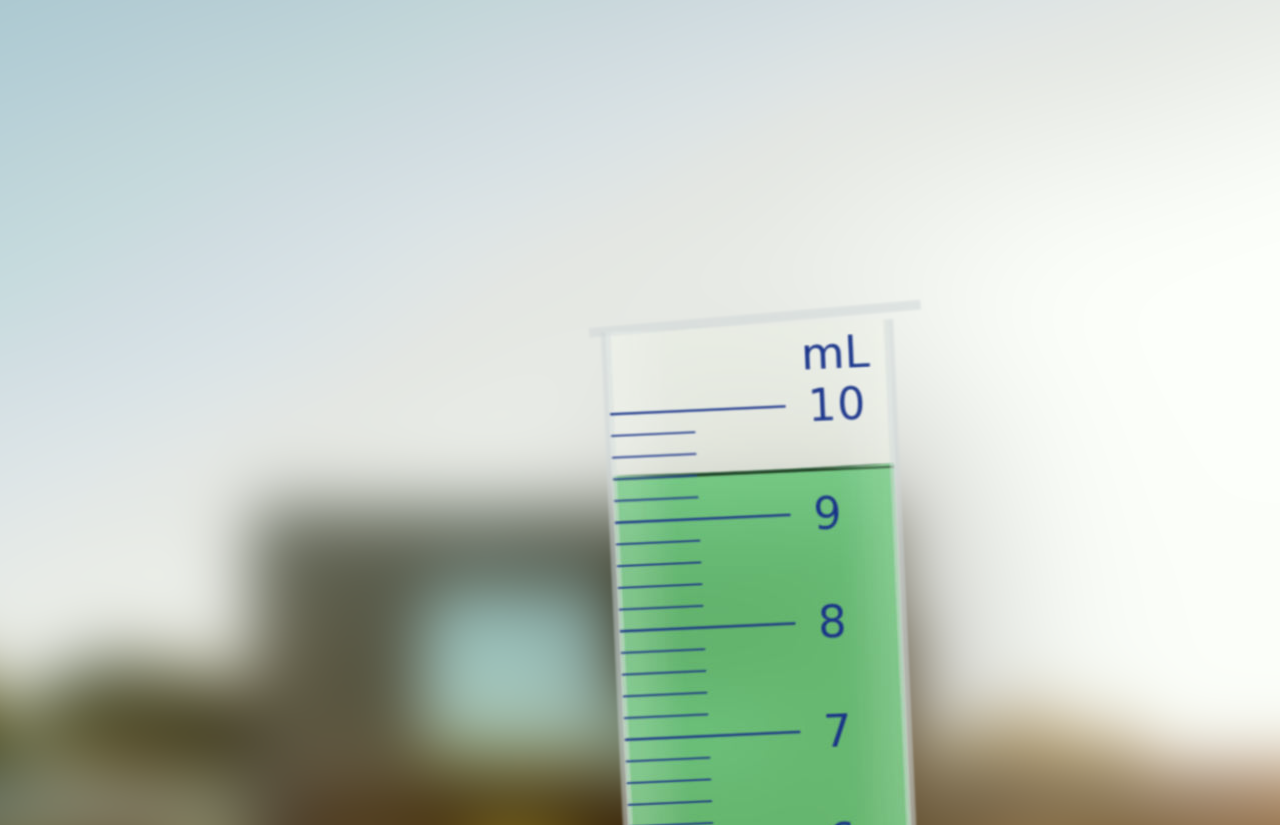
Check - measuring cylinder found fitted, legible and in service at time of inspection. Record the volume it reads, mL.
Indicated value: 9.4 mL
